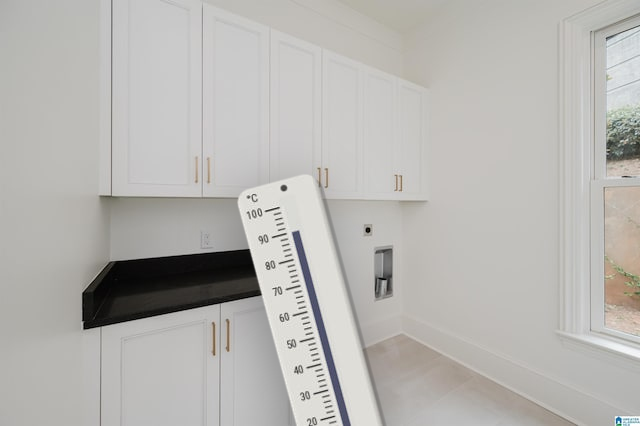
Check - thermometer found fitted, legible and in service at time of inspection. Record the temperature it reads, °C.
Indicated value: 90 °C
